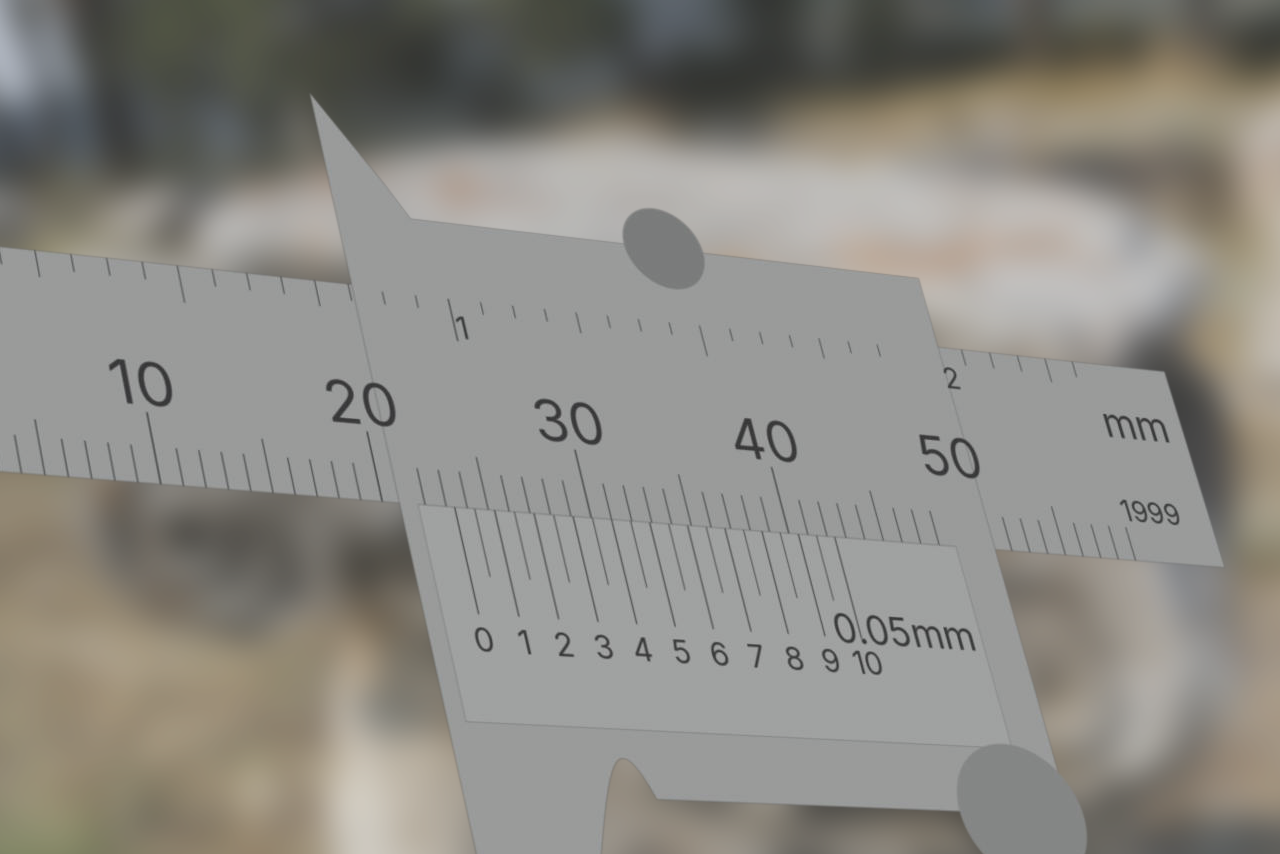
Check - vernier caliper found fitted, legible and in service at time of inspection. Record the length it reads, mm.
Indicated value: 23.4 mm
